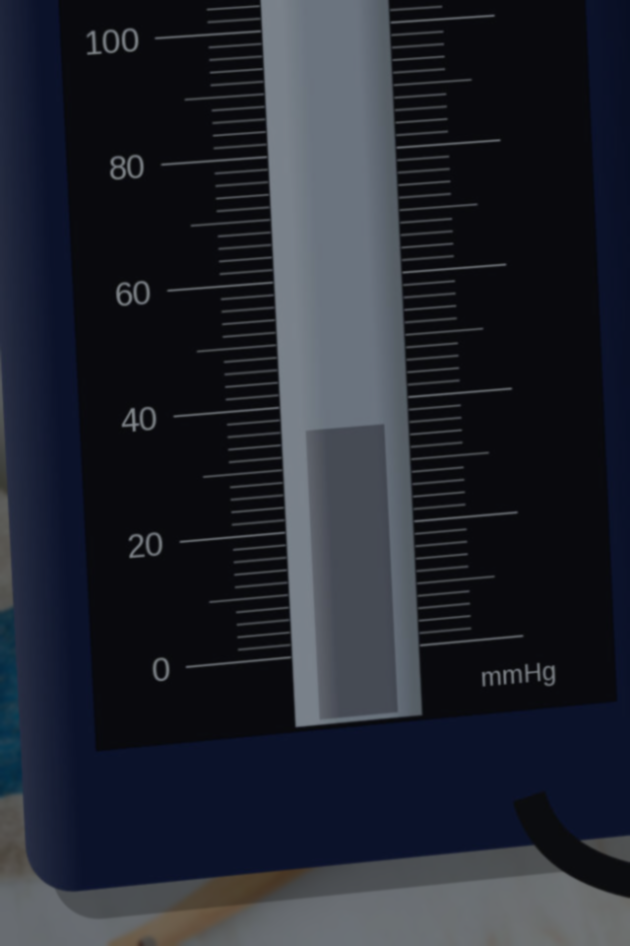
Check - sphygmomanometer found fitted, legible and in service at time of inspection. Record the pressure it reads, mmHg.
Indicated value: 36 mmHg
